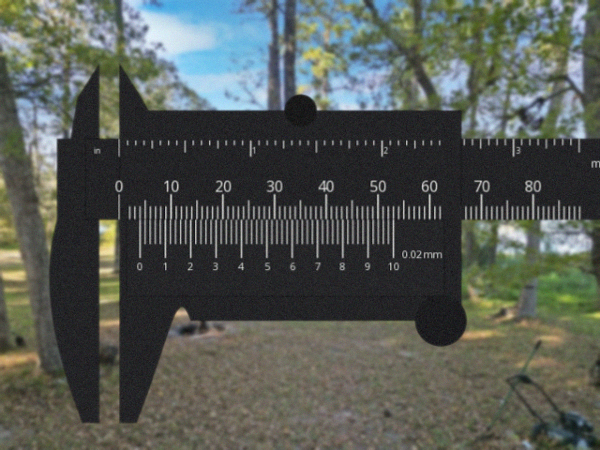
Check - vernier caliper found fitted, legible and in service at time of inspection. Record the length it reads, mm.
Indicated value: 4.0 mm
